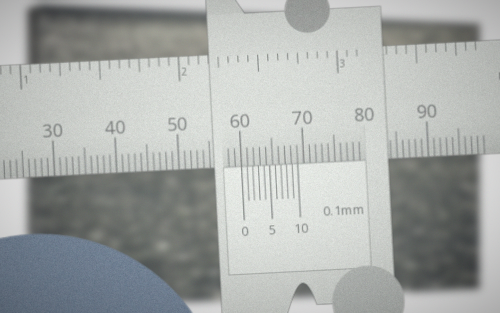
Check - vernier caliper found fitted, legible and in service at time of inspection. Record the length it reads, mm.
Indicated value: 60.0 mm
